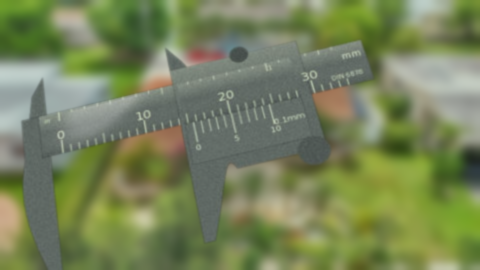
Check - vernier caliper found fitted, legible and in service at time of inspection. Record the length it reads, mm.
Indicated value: 15.6 mm
